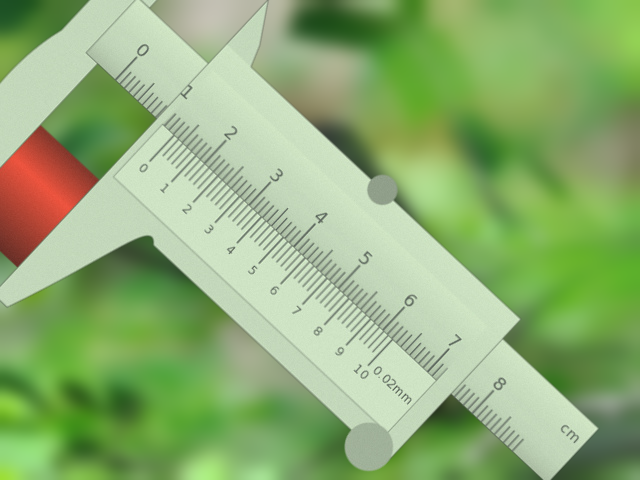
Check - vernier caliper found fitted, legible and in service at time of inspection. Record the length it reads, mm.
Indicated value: 13.2 mm
